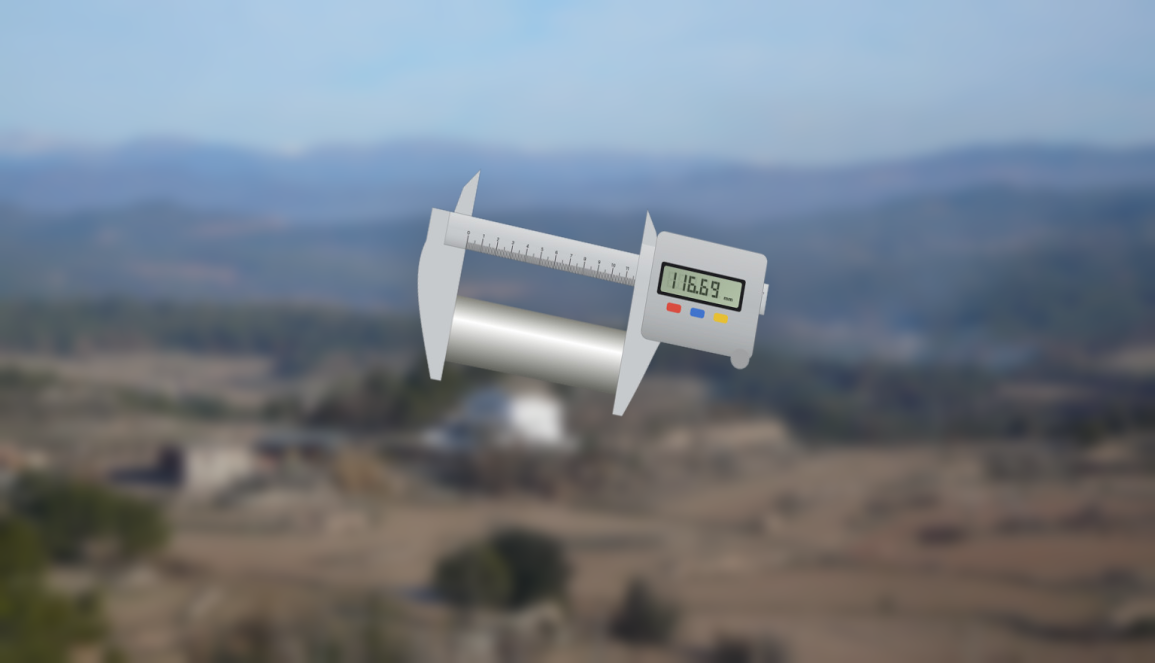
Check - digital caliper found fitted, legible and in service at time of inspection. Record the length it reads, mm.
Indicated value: 116.69 mm
